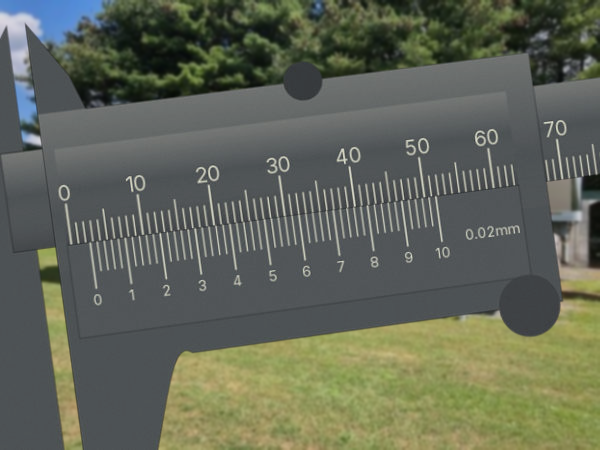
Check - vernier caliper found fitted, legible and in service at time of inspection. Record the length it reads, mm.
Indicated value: 2.6 mm
